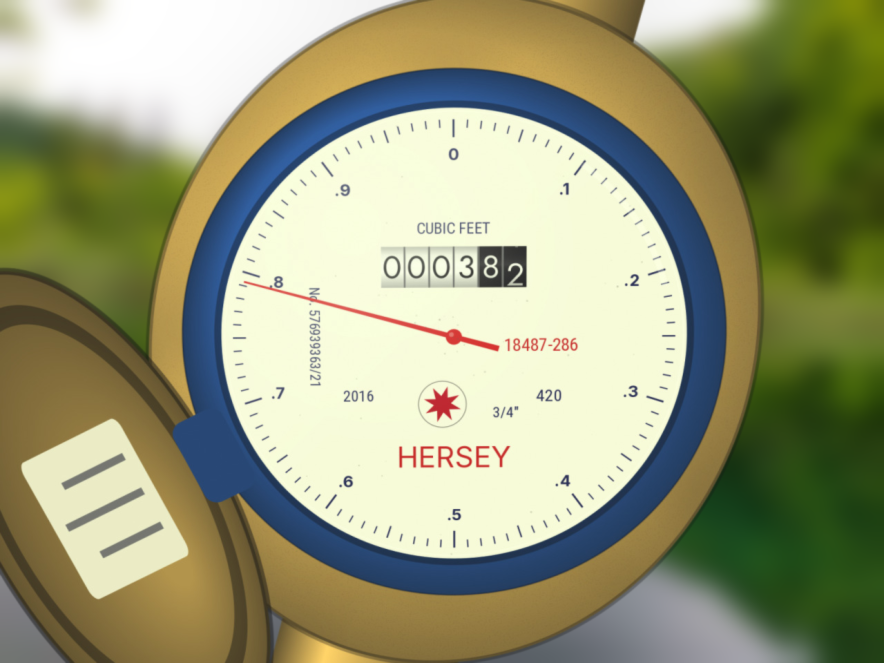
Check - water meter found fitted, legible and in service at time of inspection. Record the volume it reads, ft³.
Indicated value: 381.79 ft³
